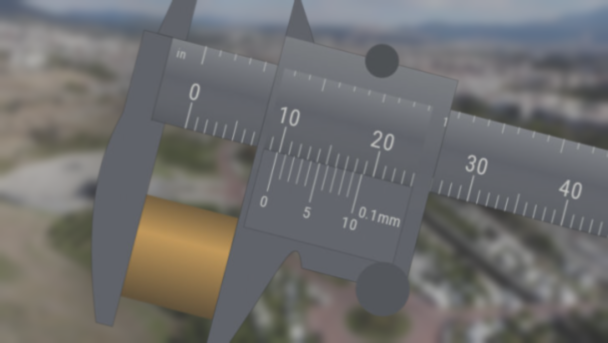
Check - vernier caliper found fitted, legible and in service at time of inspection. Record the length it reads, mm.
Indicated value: 9.8 mm
